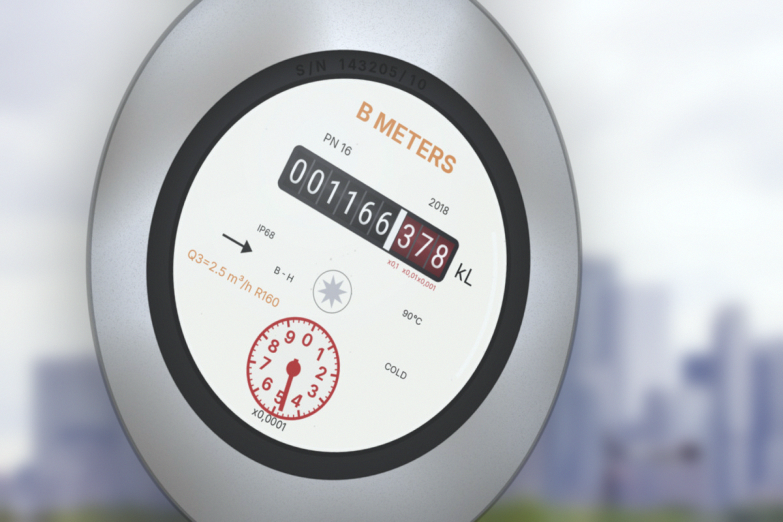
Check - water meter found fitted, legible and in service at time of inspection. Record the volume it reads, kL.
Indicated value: 1166.3784 kL
